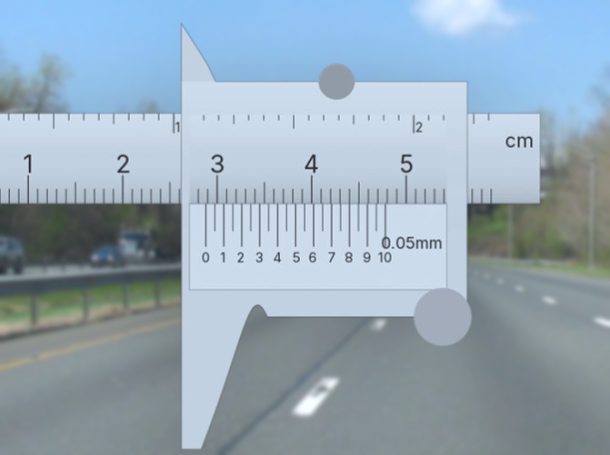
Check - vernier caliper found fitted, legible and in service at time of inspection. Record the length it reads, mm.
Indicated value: 28.8 mm
